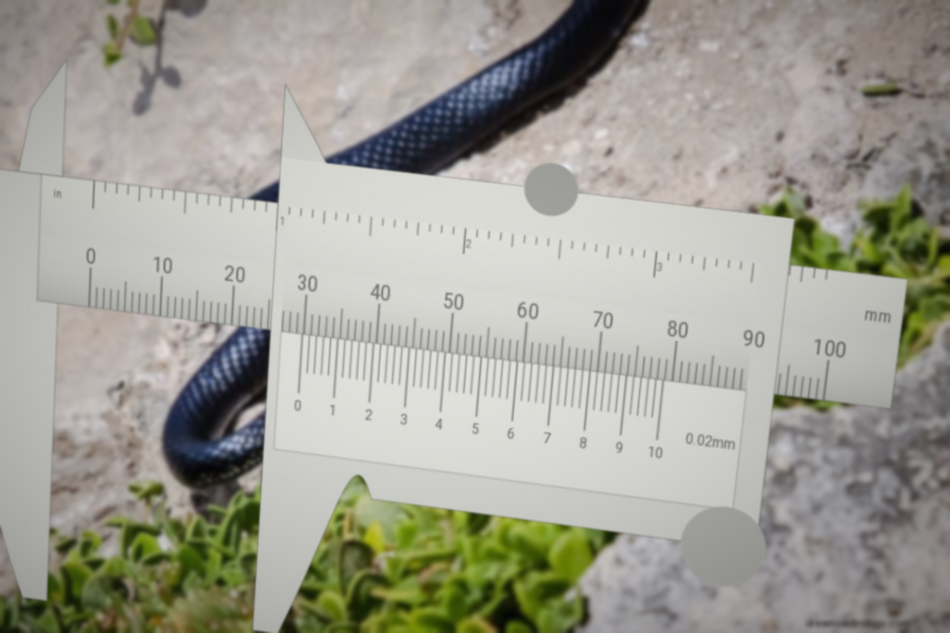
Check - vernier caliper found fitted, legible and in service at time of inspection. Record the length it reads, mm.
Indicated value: 29.8 mm
